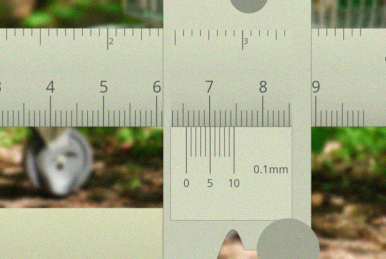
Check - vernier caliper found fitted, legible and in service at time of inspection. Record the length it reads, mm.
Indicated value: 65.6 mm
